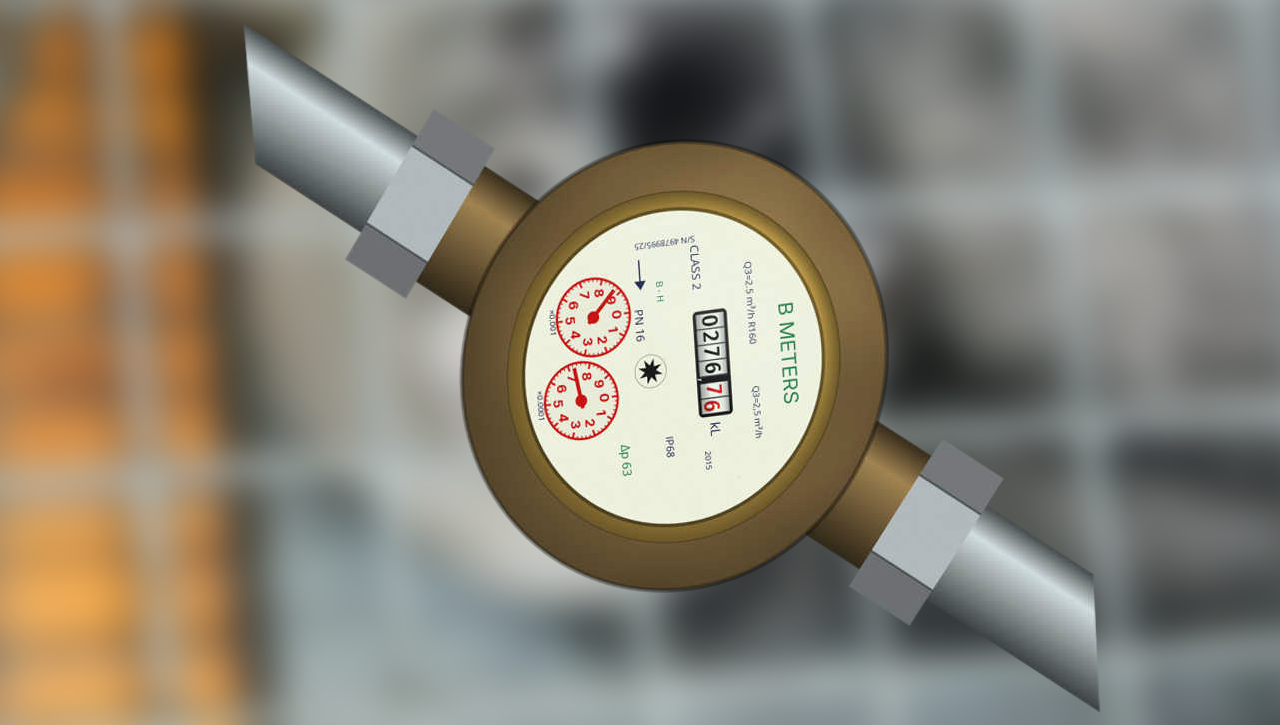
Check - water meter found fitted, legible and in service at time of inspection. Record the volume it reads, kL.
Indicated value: 276.7587 kL
